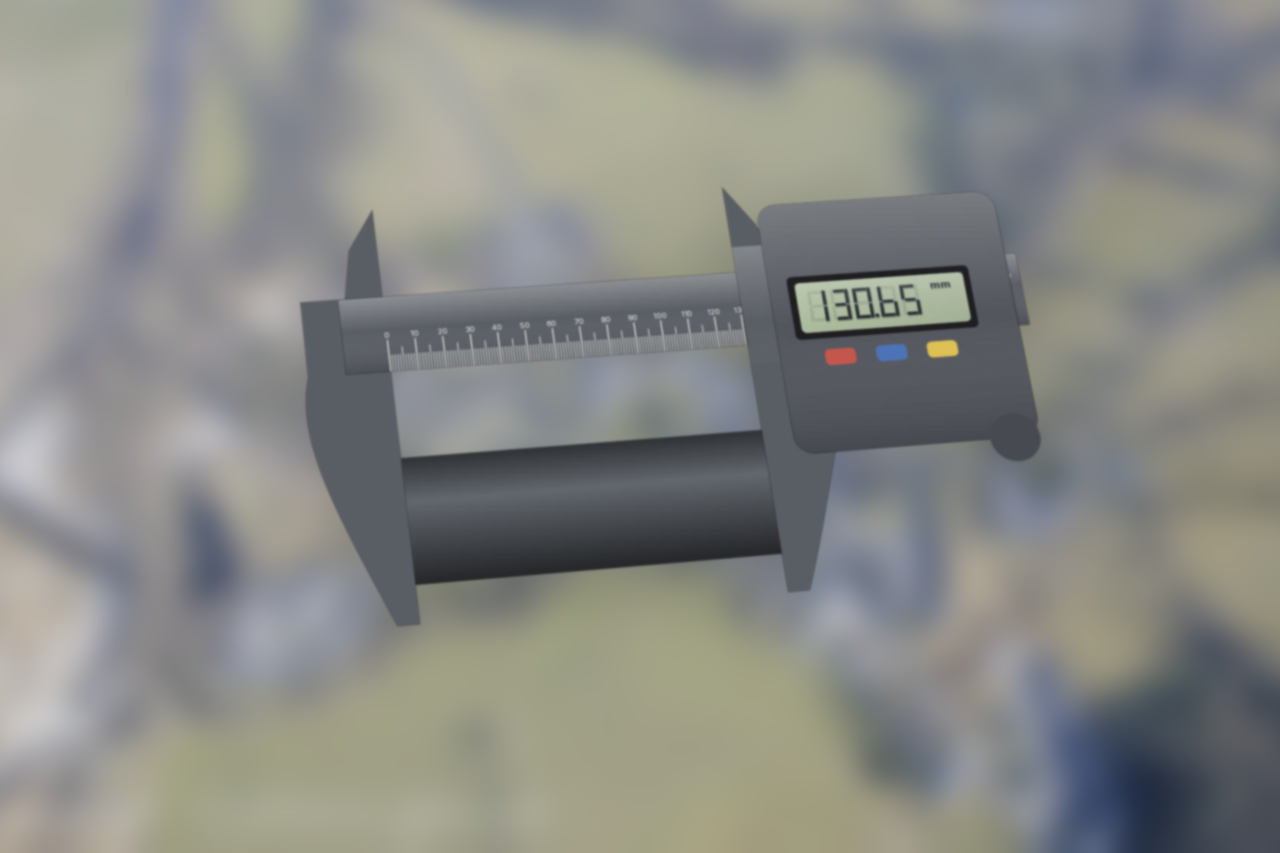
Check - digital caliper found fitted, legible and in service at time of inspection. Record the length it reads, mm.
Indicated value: 130.65 mm
